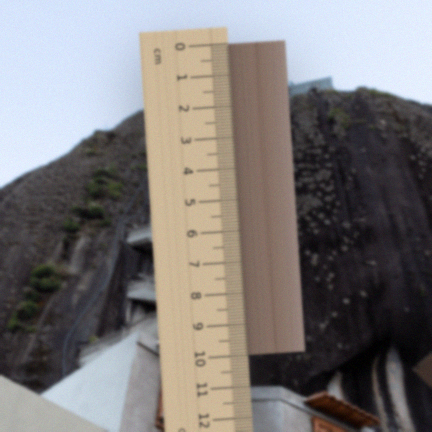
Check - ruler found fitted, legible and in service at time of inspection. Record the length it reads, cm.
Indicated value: 10 cm
